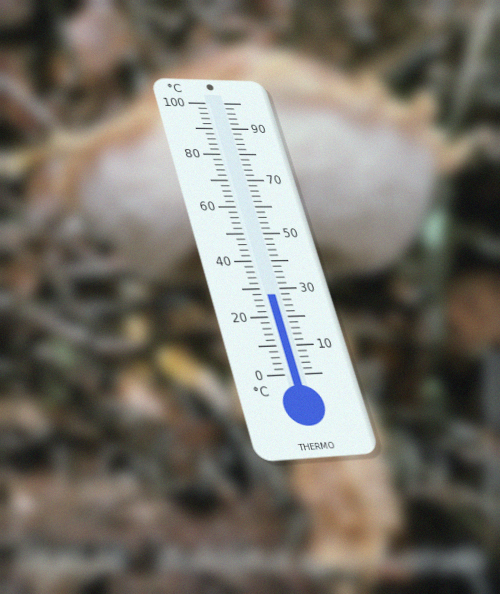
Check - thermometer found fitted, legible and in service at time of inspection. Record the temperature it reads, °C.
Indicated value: 28 °C
